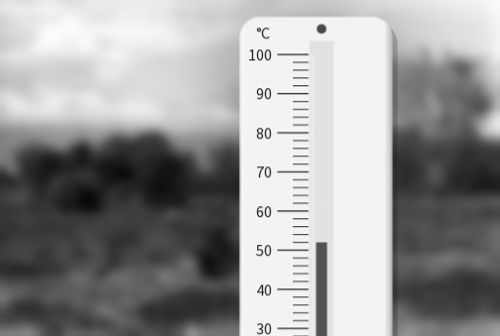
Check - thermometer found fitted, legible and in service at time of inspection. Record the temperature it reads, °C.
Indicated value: 52 °C
